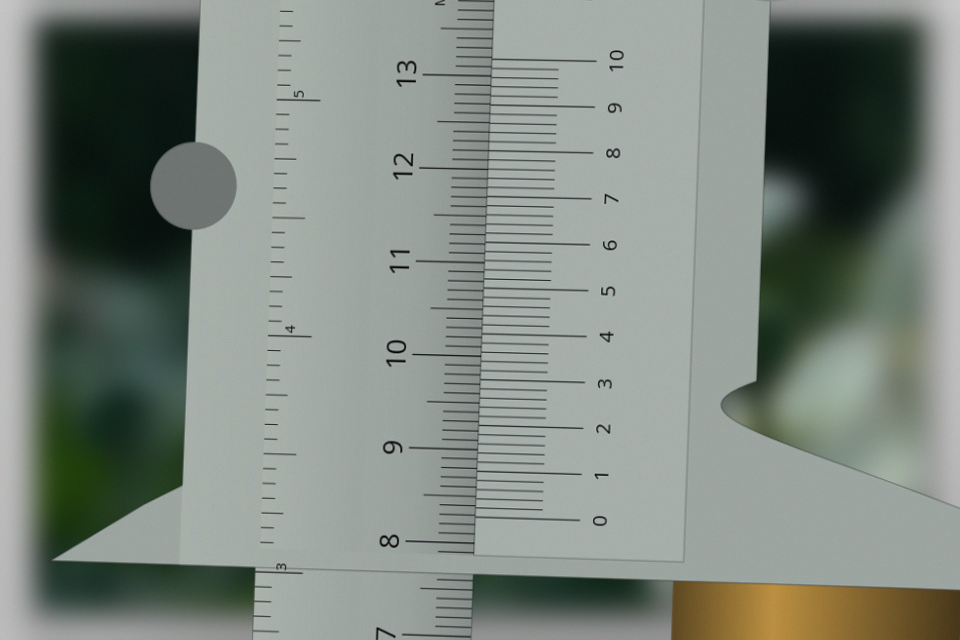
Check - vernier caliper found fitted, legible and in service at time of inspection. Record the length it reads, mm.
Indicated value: 82.8 mm
